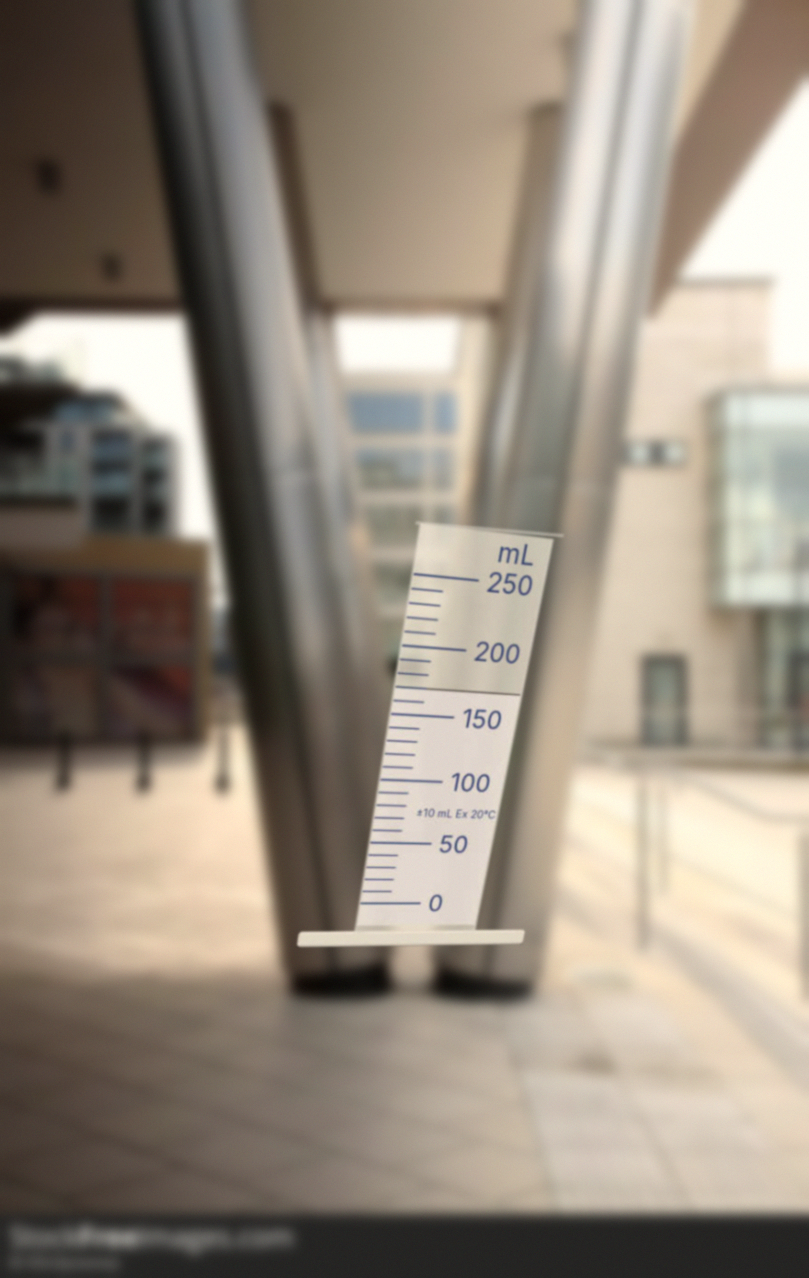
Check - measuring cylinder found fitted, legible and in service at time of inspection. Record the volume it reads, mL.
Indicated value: 170 mL
